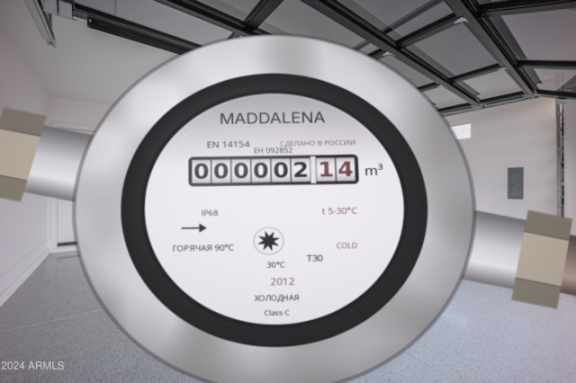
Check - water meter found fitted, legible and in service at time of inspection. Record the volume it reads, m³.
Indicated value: 2.14 m³
